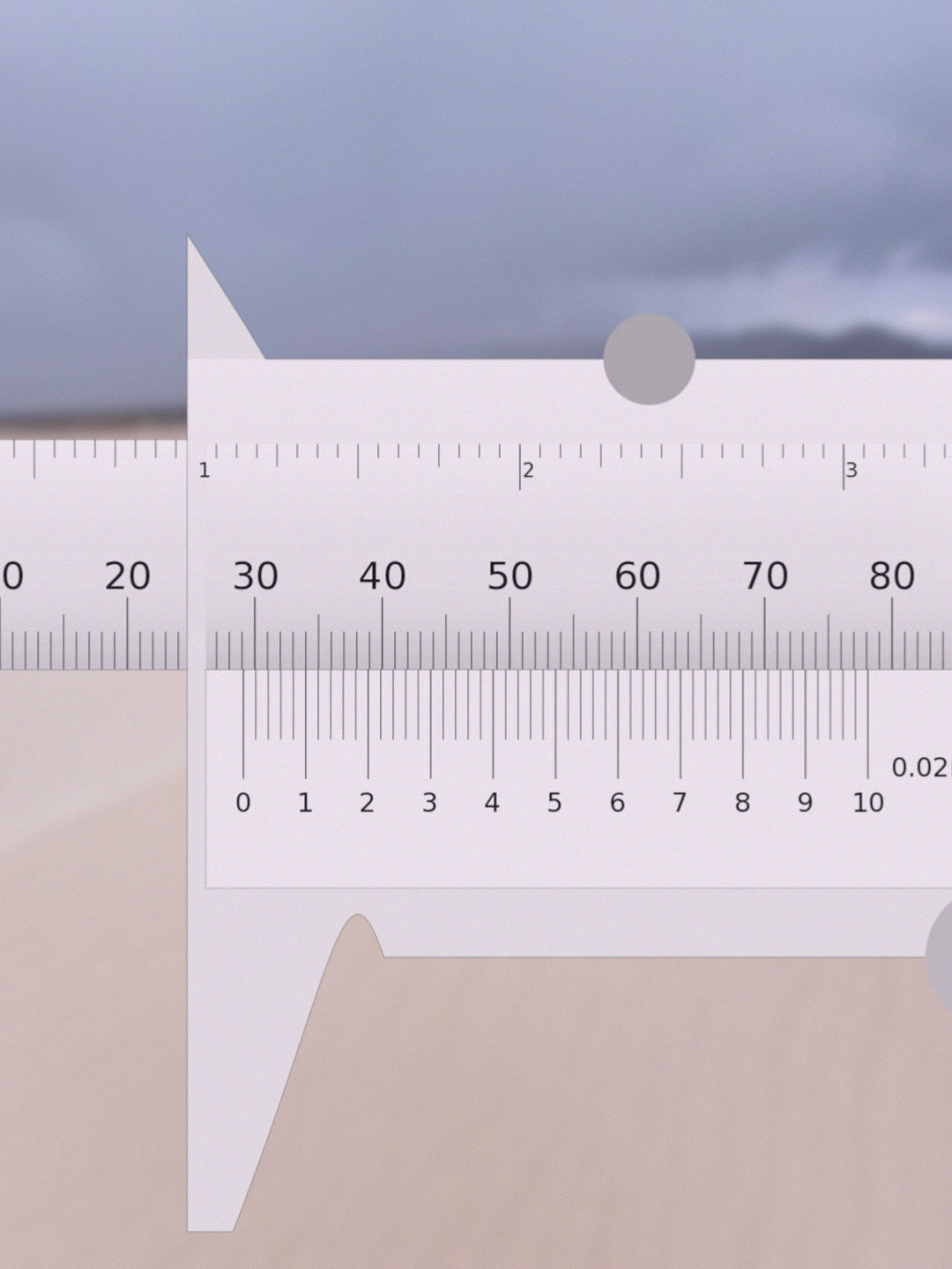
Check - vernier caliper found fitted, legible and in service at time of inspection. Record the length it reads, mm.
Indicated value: 29.1 mm
